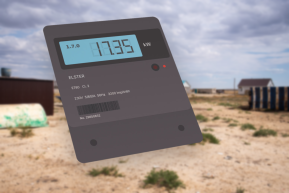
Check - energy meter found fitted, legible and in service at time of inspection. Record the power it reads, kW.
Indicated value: 17.35 kW
